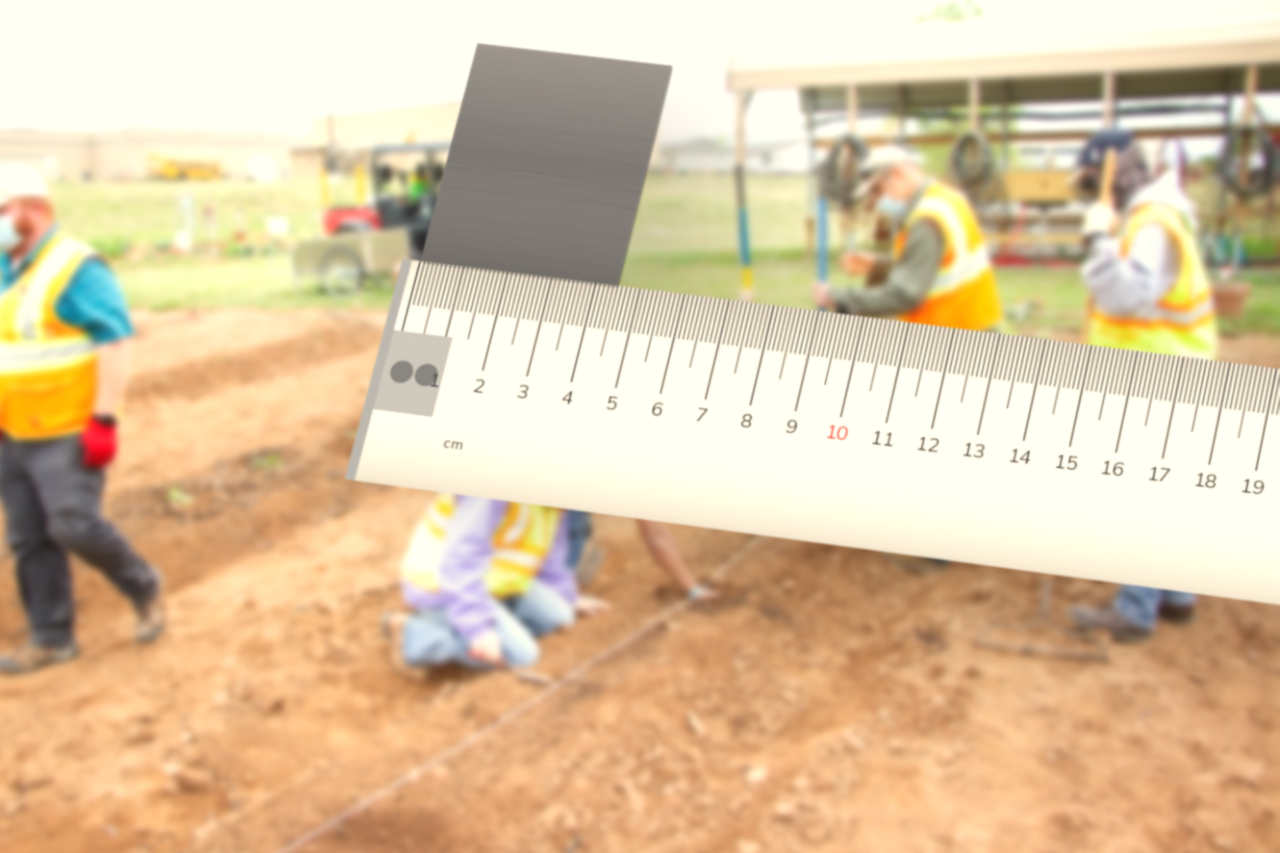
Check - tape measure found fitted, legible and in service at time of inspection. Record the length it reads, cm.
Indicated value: 4.5 cm
